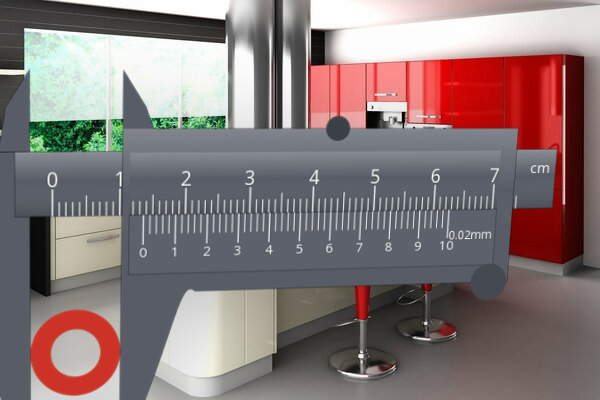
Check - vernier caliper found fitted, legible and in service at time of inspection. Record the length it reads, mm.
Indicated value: 13.6 mm
